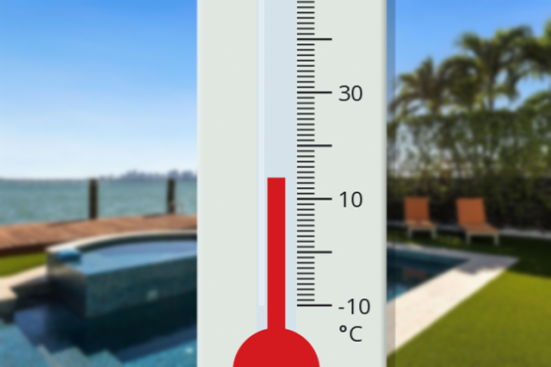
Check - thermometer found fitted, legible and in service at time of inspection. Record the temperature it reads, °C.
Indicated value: 14 °C
